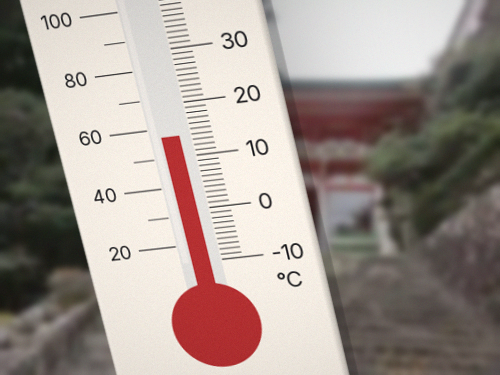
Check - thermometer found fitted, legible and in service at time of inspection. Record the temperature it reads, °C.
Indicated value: 14 °C
